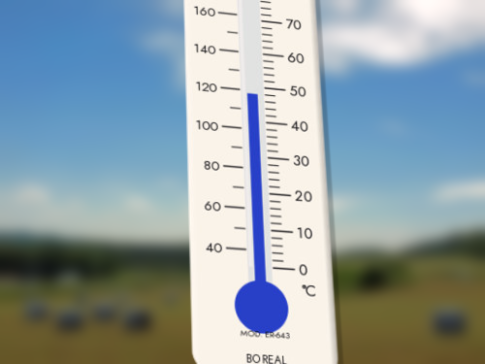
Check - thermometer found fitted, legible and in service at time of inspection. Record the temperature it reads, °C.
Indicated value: 48 °C
